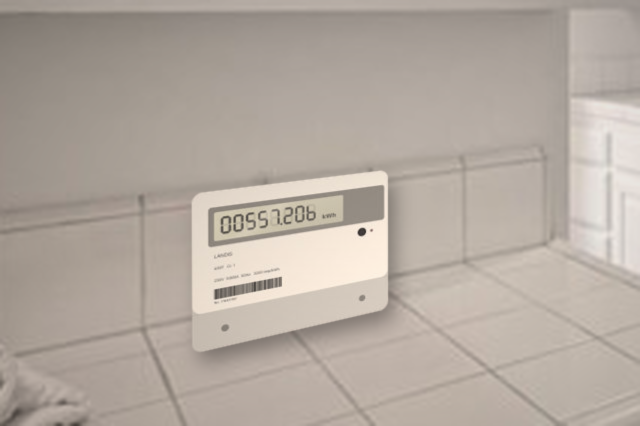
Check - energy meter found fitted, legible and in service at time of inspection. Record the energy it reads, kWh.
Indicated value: 557.206 kWh
